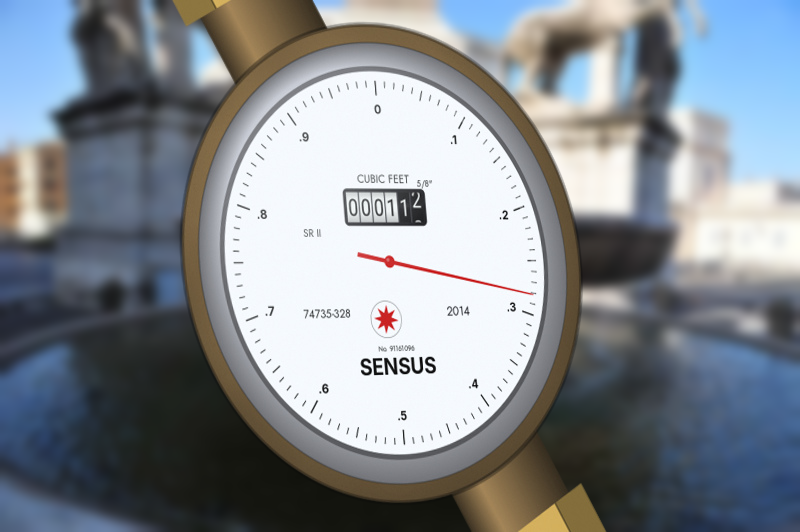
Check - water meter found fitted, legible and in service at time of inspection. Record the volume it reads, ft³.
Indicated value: 112.28 ft³
